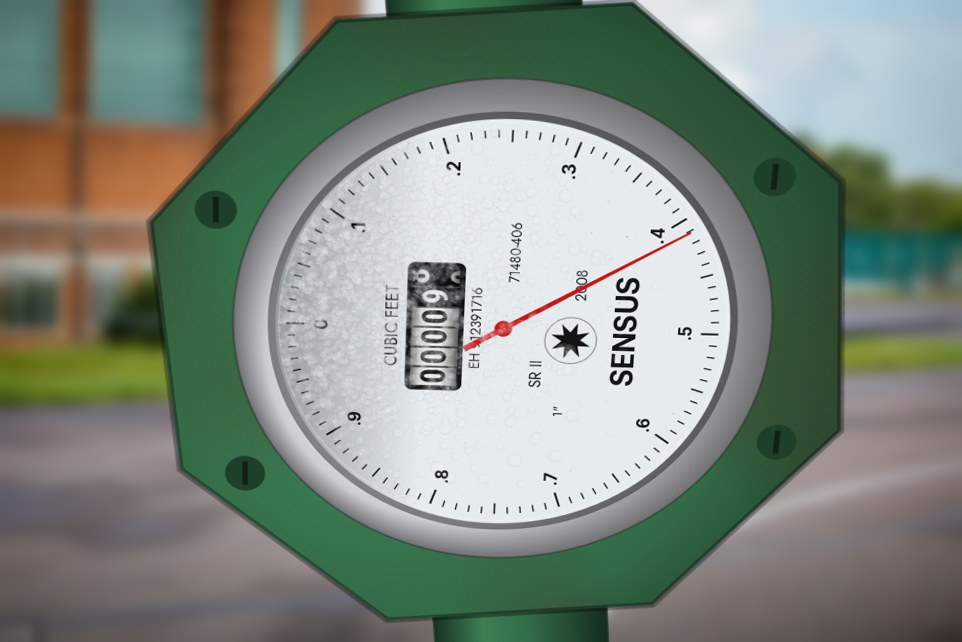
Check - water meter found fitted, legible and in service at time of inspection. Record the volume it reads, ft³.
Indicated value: 98.41 ft³
